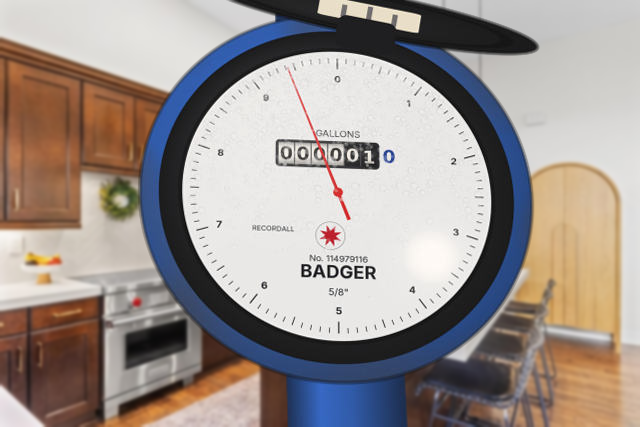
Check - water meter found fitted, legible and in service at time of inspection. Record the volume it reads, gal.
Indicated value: 9.4 gal
